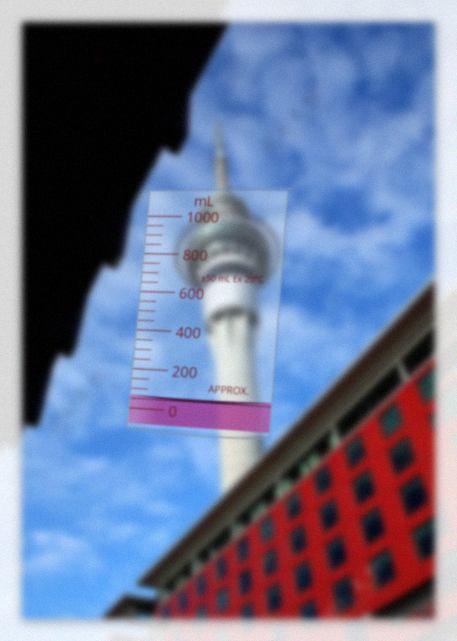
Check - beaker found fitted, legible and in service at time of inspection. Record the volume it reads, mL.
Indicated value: 50 mL
